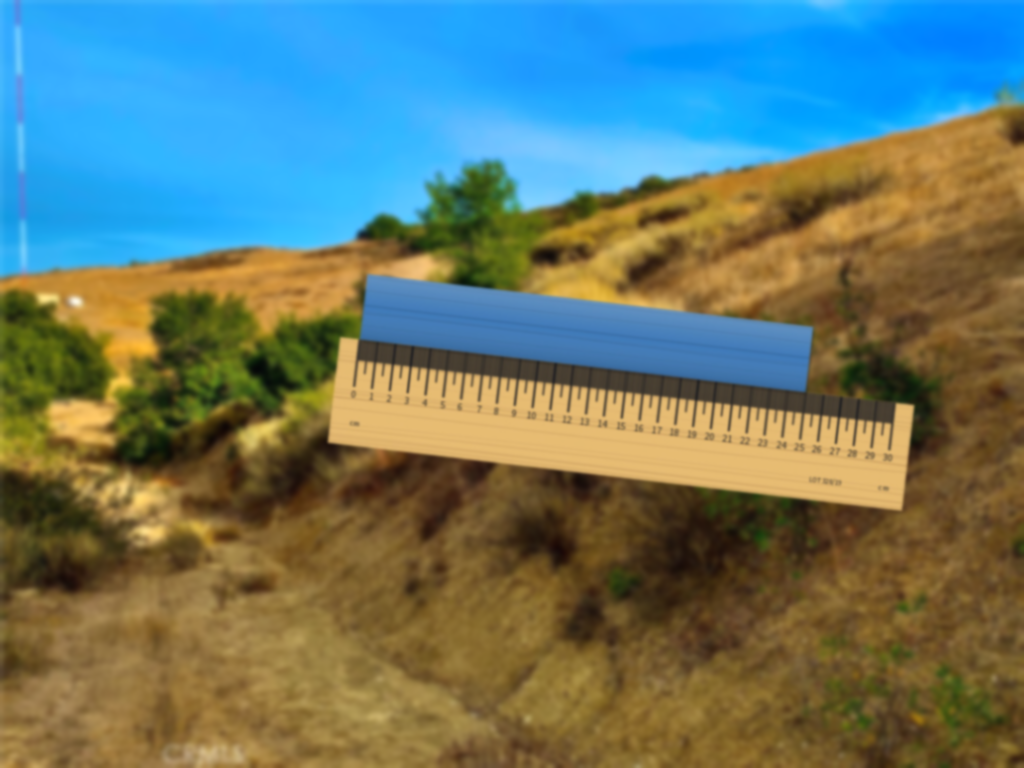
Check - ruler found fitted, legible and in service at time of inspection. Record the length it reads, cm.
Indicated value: 25 cm
